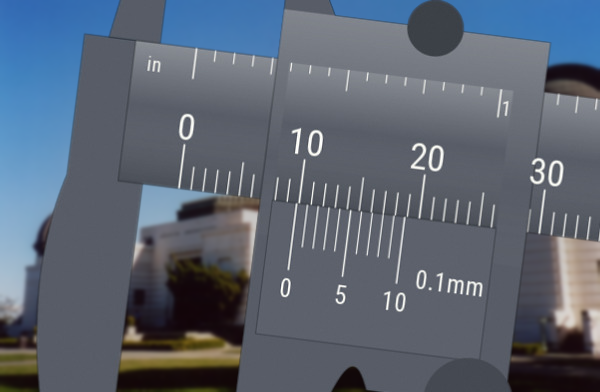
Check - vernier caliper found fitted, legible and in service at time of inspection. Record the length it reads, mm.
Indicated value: 9.8 mm
